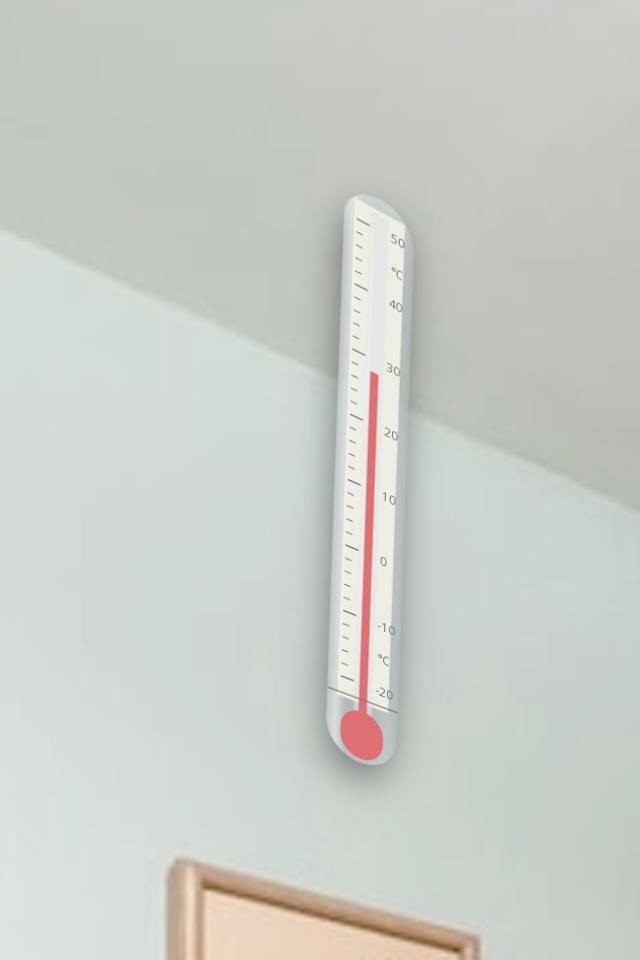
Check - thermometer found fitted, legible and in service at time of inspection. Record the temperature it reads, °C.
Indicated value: 28 °C
